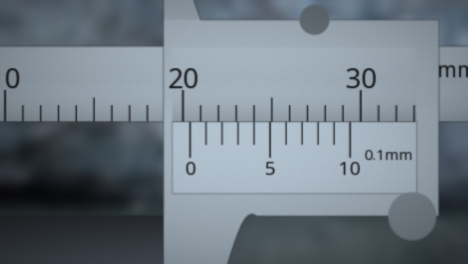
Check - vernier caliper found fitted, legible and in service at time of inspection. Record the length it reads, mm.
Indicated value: 20.4 mm
